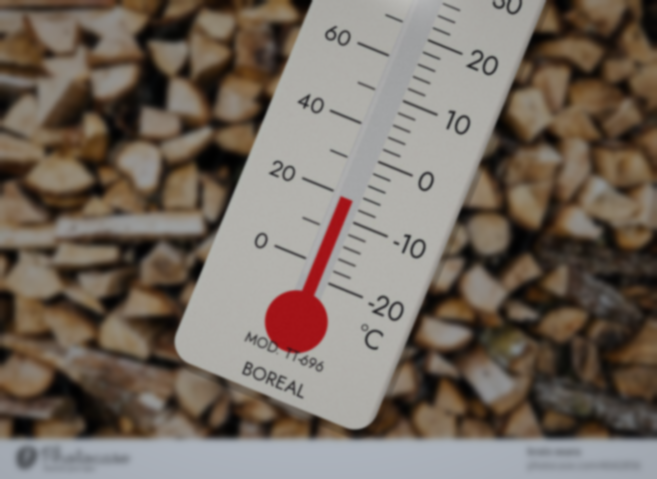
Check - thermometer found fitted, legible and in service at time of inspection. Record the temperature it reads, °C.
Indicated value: -7 °C
